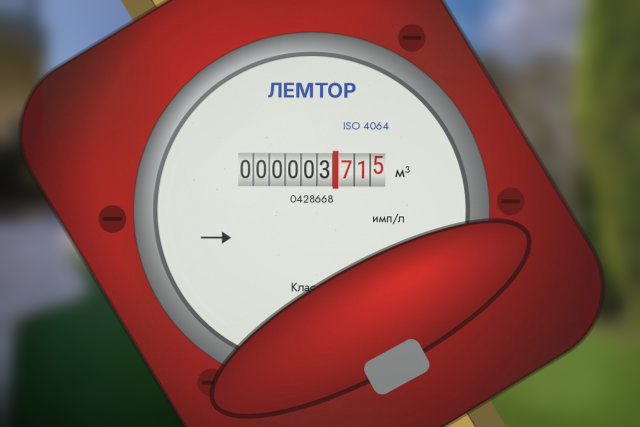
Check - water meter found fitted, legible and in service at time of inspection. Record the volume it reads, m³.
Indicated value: 3.715 m³
